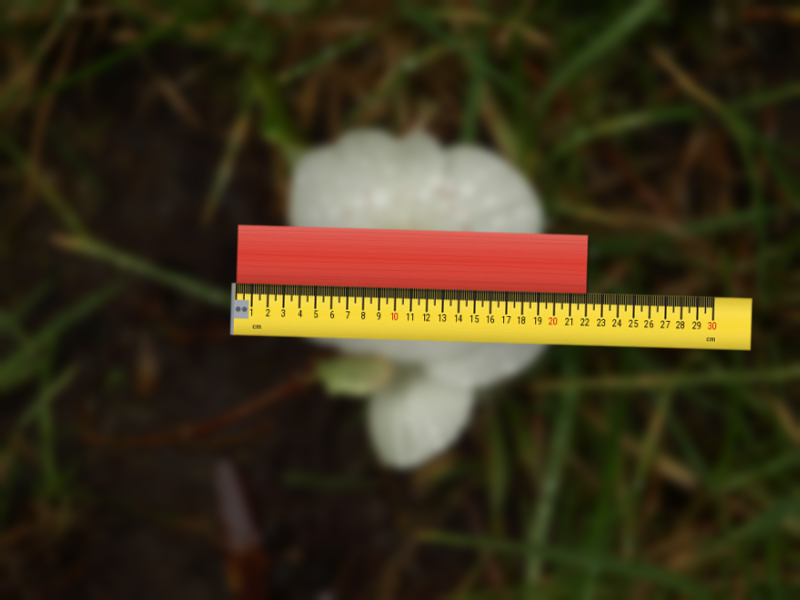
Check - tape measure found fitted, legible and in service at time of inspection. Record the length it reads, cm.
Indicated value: 22 cm
